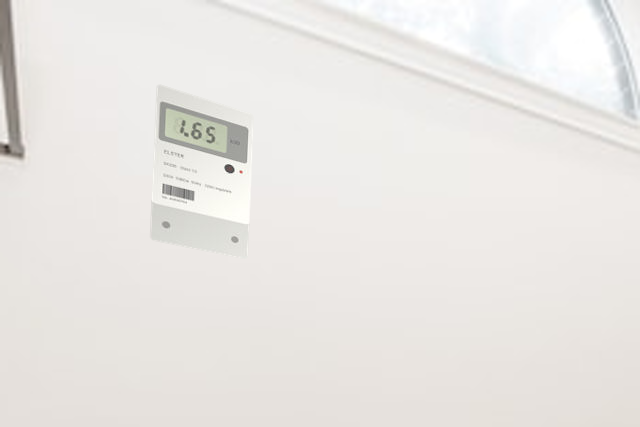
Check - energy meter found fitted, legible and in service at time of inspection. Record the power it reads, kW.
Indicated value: 1.65 kW
